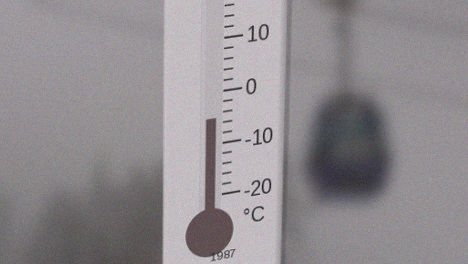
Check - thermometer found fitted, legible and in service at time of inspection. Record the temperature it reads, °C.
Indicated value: -5 °C
